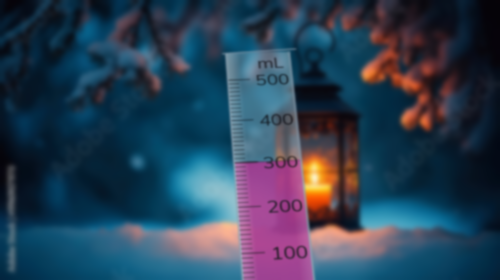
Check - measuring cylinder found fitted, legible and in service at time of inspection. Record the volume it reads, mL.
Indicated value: 300 mL
